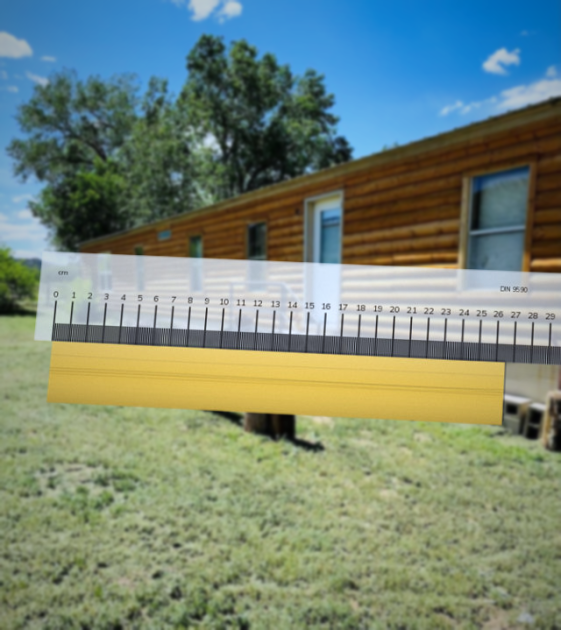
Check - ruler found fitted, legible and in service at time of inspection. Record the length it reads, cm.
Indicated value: 26.5 cm
